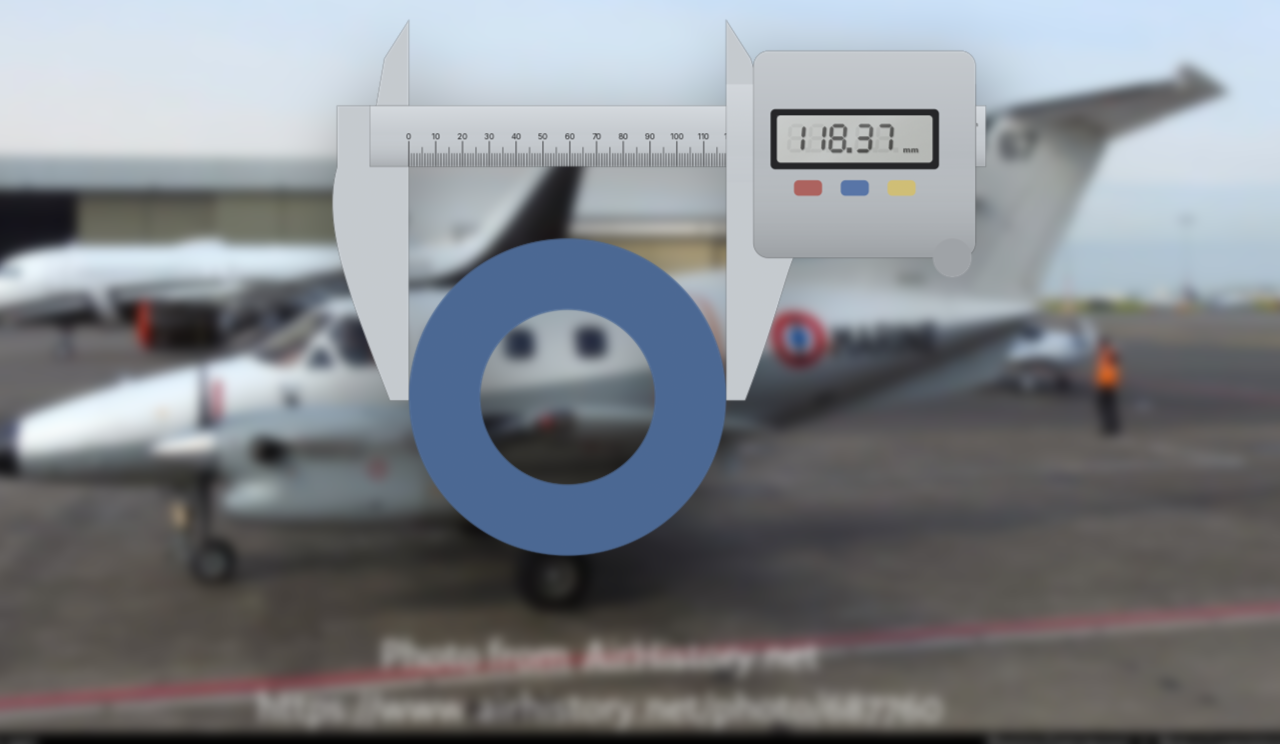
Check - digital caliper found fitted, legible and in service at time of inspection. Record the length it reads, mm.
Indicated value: 118.37 mm
